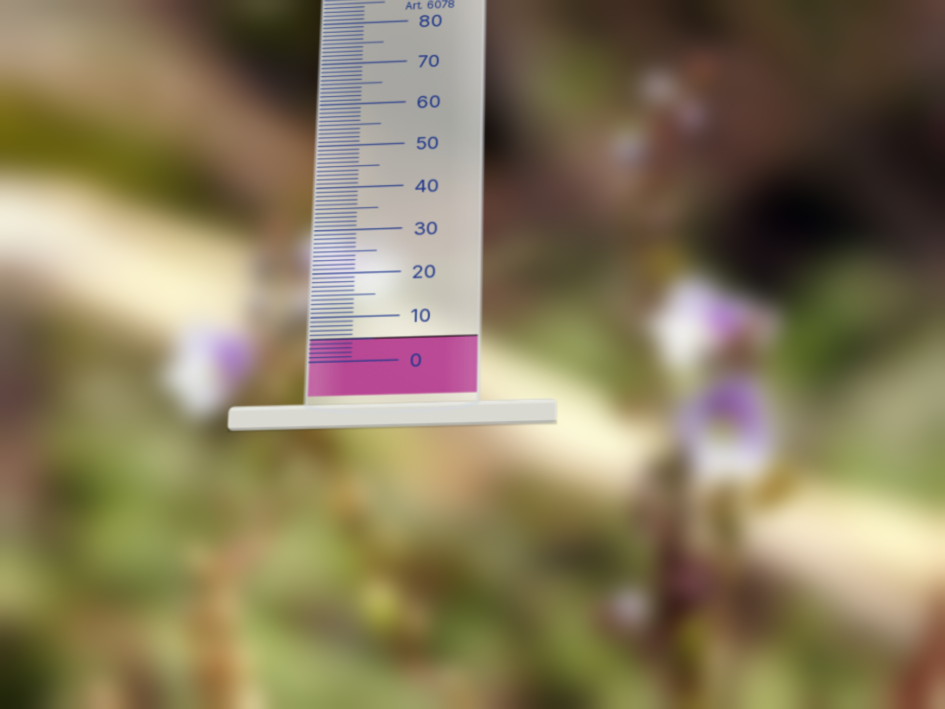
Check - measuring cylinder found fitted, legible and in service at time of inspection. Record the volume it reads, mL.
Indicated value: 5 mL
